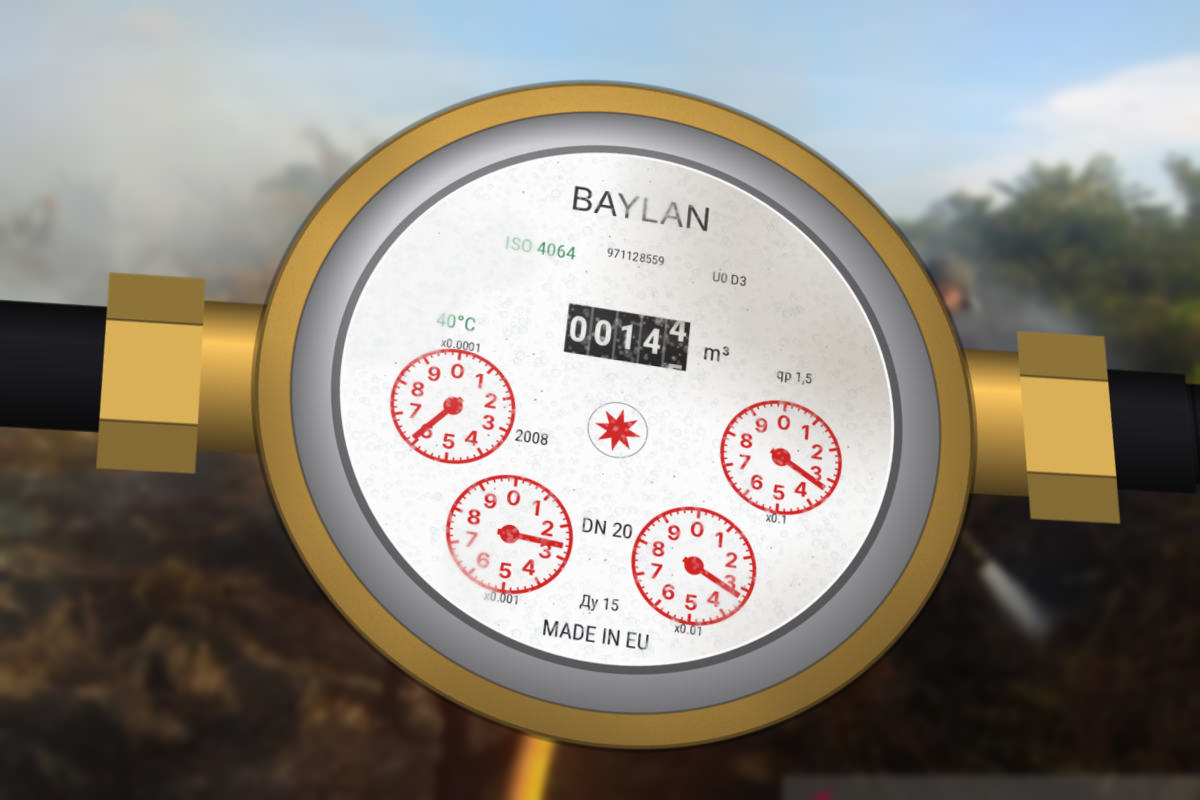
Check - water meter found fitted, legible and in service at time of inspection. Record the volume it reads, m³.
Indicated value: 144.3326 m³
